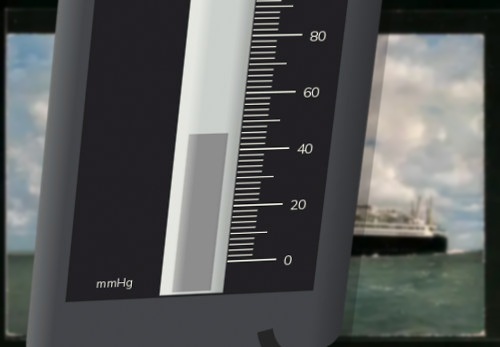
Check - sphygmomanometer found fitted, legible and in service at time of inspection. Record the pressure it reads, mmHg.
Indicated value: 46 mmHg
